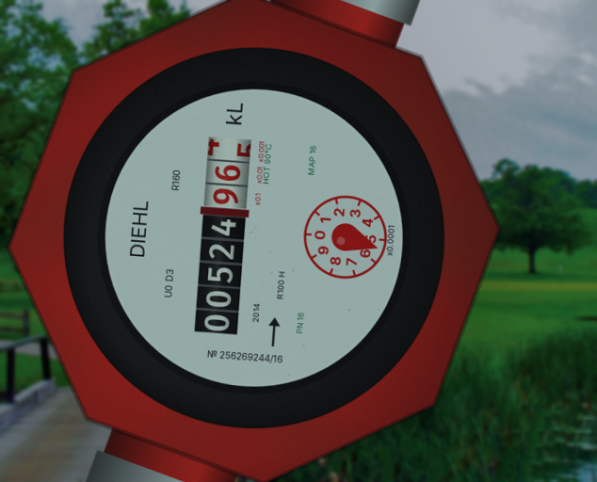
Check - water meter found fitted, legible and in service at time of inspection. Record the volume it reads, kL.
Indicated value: 524.9645 kL
